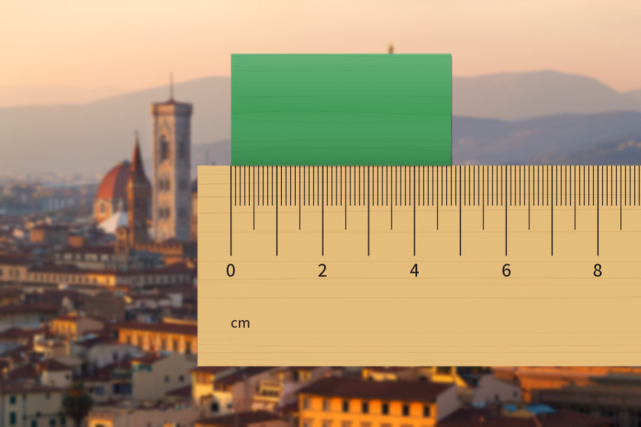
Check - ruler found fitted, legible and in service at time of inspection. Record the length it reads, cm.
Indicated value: 4.8 cm
